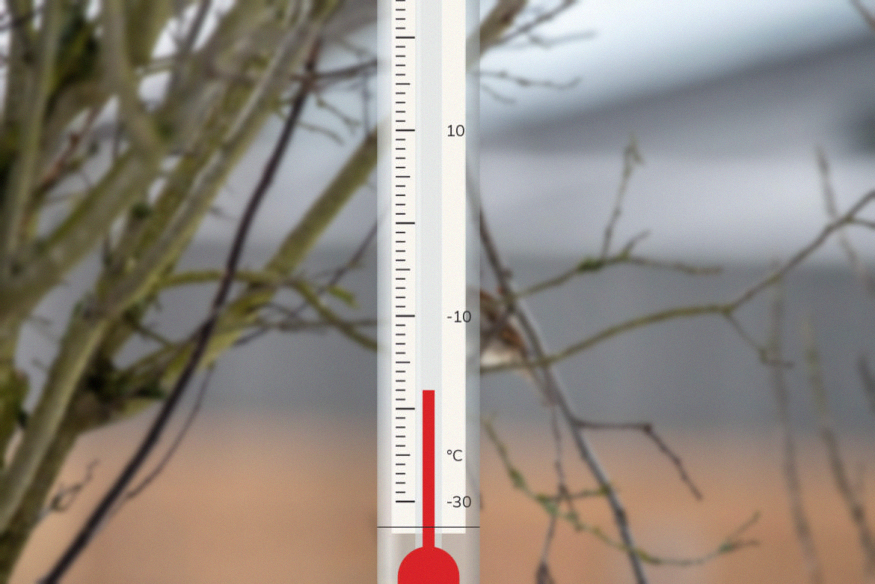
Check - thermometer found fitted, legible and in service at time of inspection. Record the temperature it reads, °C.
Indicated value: -18 °C
